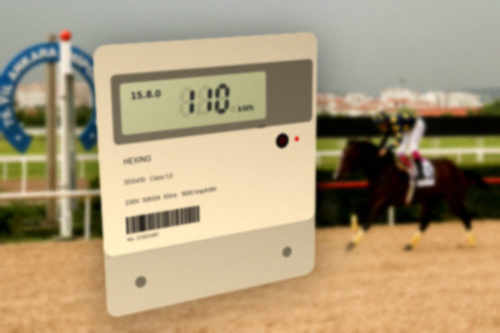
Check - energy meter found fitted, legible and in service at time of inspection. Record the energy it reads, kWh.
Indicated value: 110 kWh
